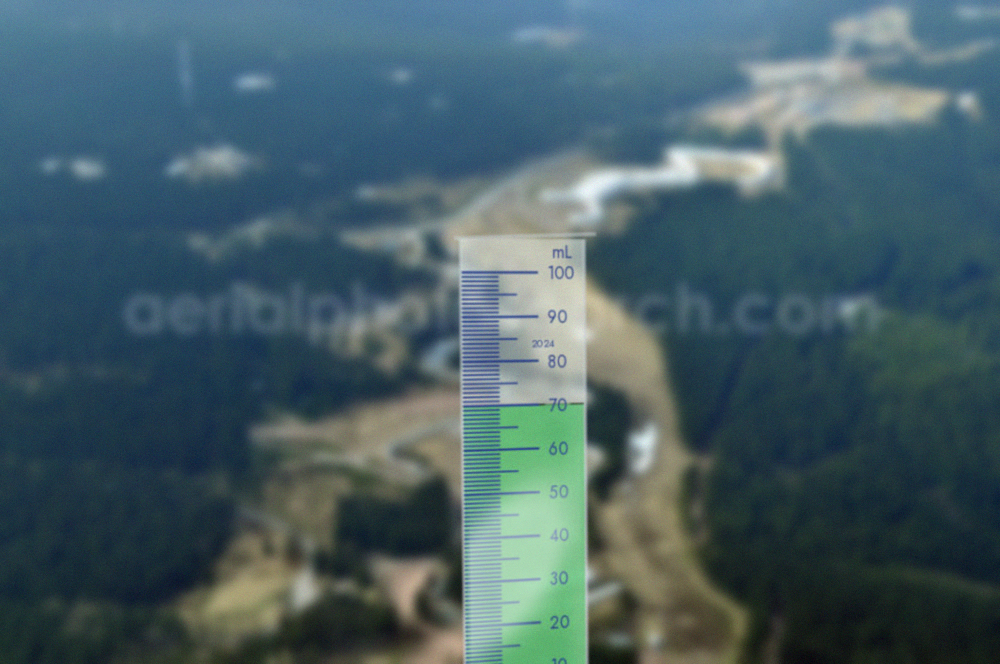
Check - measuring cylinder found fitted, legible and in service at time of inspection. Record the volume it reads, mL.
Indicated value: 70 mL
